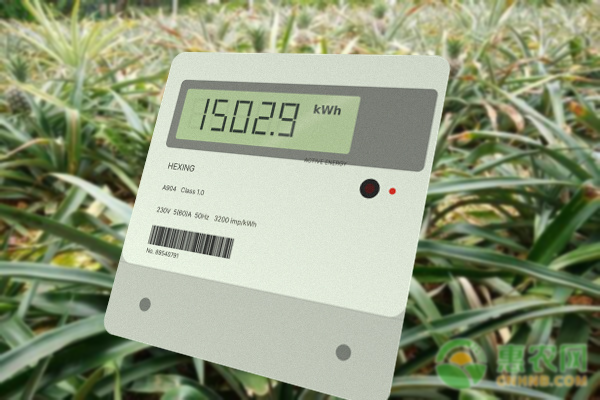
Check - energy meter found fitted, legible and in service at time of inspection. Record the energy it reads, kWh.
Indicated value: 1502.9 kWh
